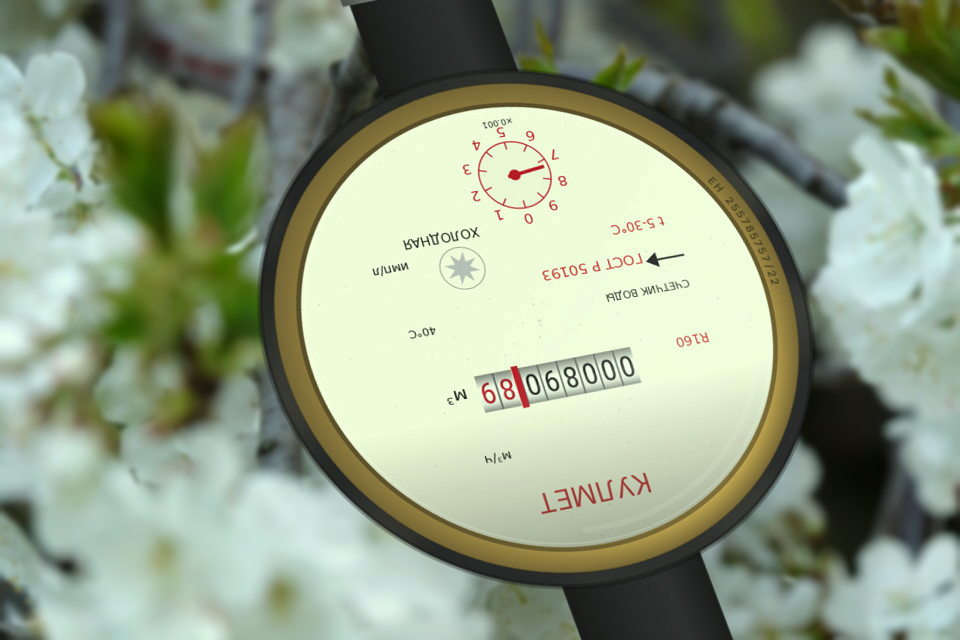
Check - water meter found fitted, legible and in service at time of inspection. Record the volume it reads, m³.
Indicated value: 890.897 m³
